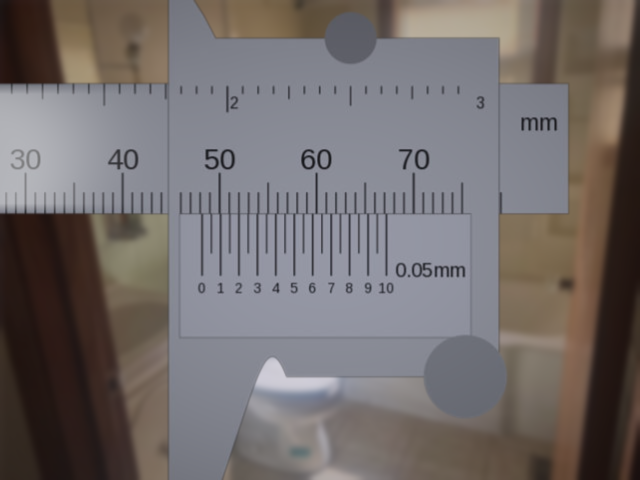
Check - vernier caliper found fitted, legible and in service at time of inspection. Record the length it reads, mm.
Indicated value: 48.2 mm
